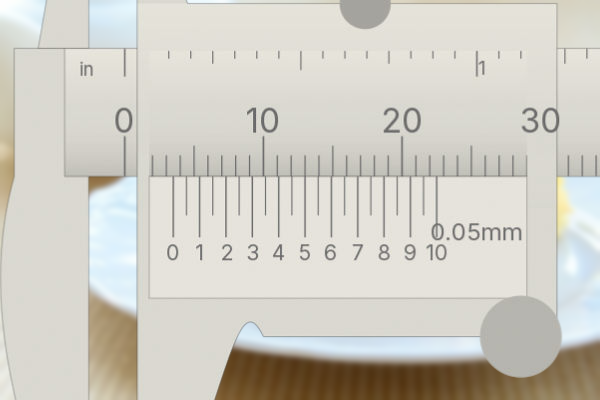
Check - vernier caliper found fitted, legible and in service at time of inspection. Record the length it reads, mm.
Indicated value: 3.5 mm
